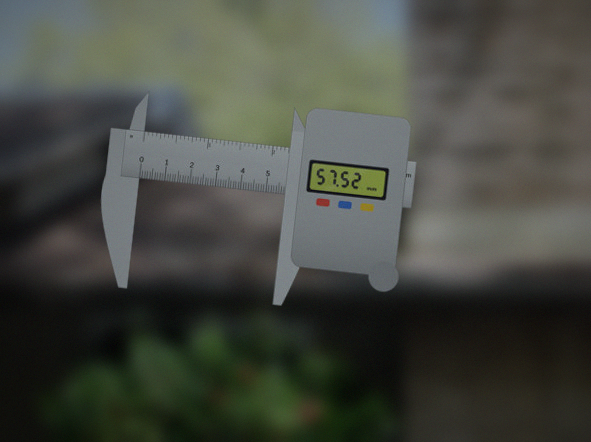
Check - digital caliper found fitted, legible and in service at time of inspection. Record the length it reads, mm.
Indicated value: 57.52 mm
